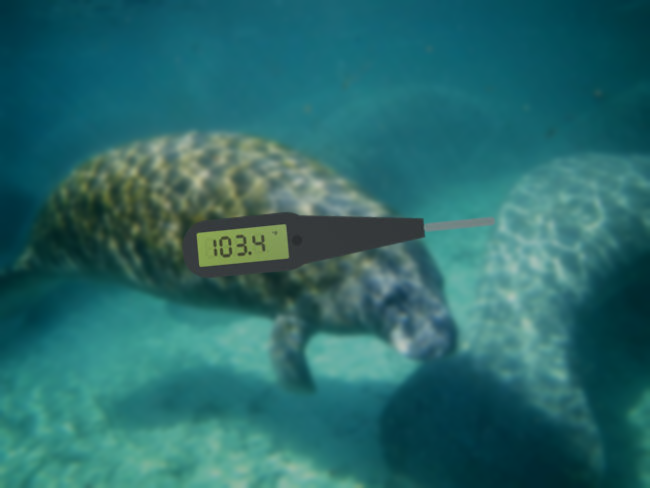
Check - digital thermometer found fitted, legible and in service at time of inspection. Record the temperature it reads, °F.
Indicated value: 103.4 °F
